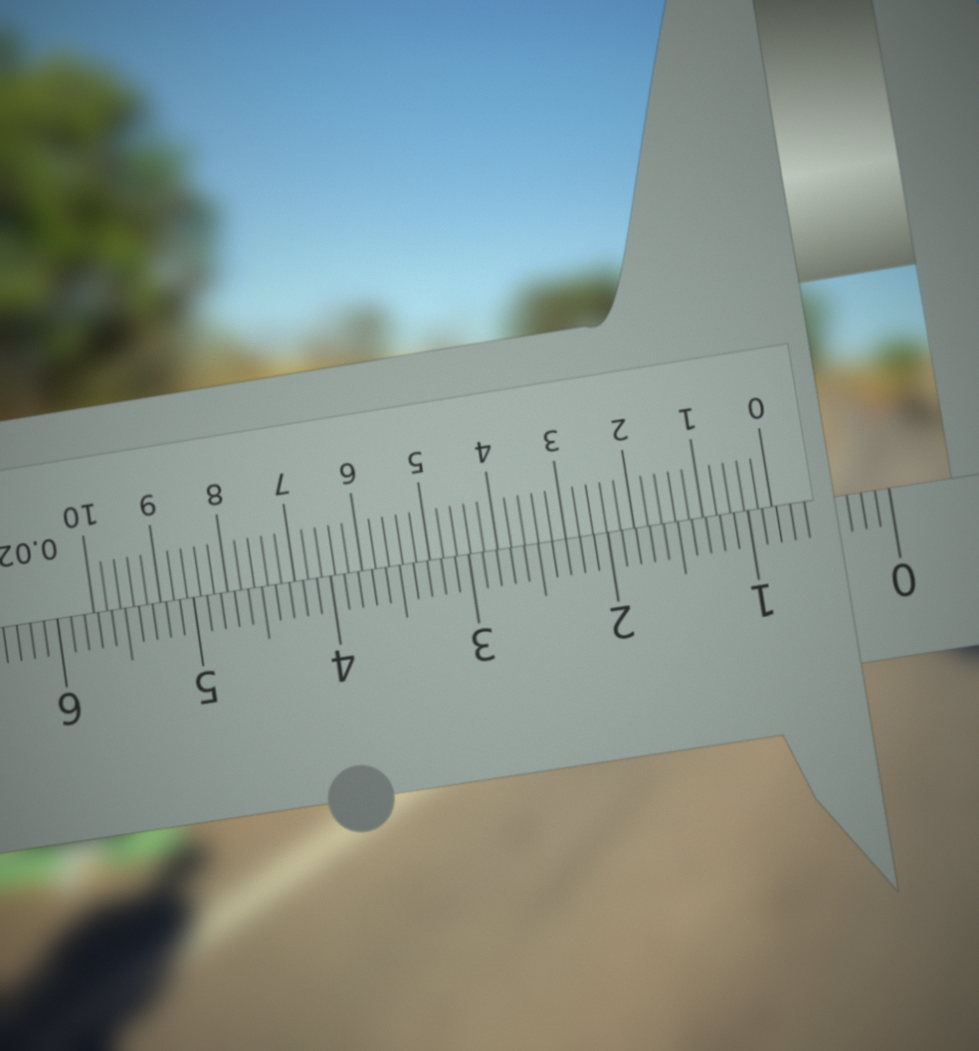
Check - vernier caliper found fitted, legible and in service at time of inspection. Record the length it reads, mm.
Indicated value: 8.3 mm
